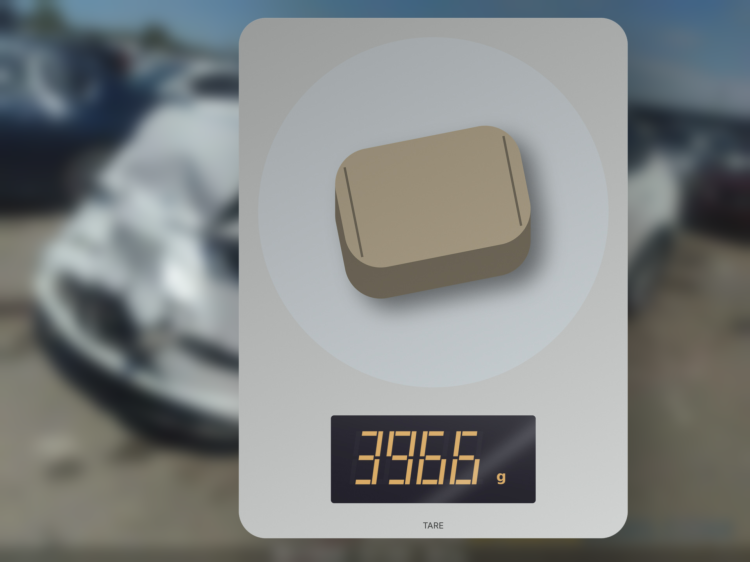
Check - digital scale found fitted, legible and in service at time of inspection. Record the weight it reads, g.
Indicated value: 3966 g
